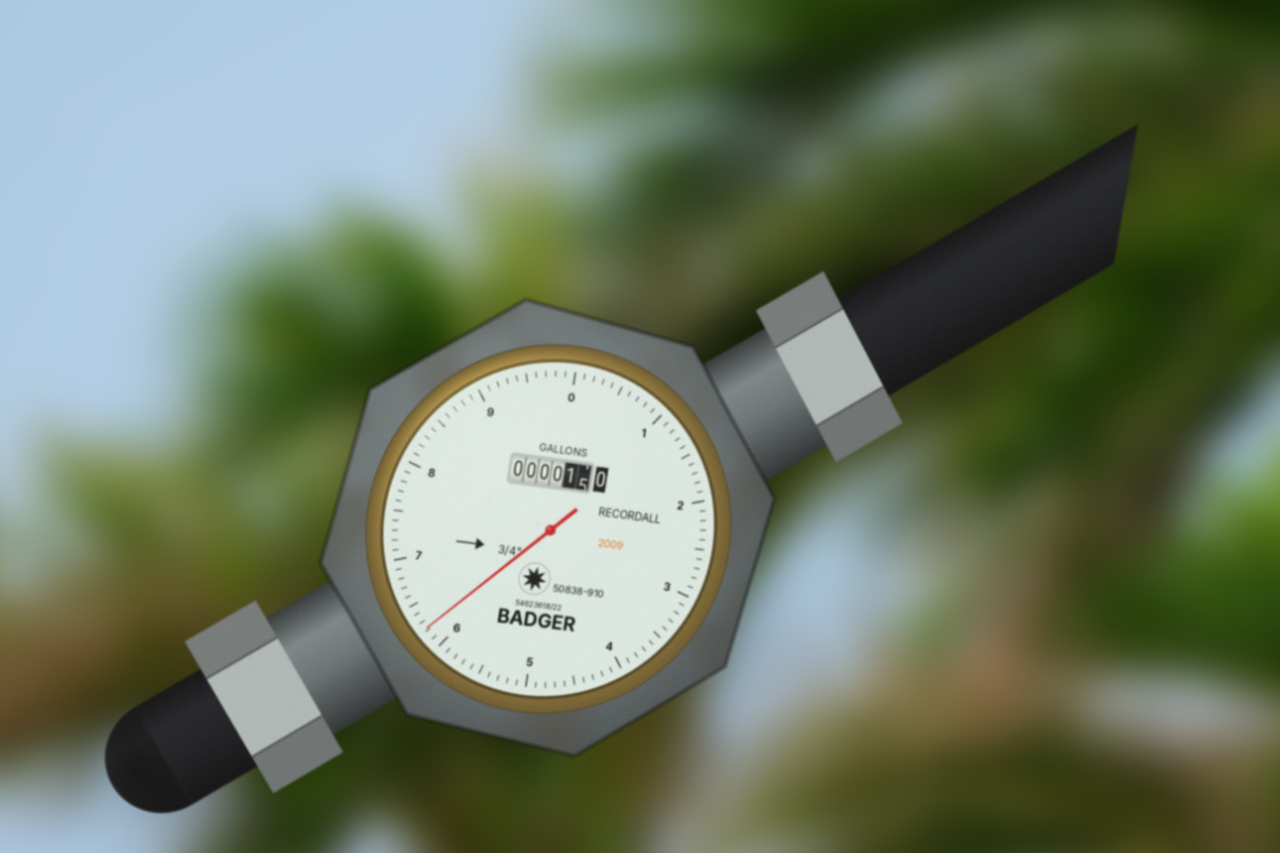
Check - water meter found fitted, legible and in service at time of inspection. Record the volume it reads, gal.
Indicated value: 146.2 gal
